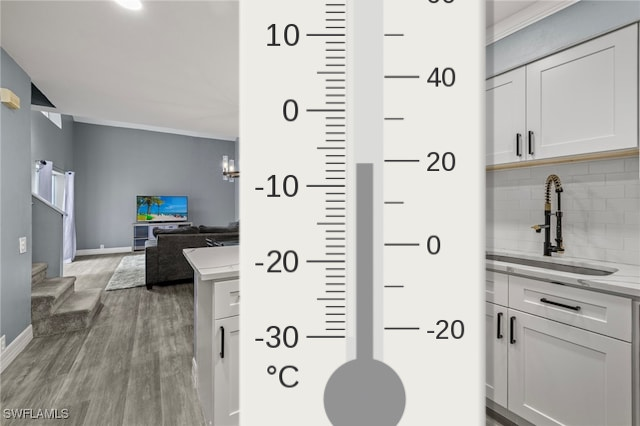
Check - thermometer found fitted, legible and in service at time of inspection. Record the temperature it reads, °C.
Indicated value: -7 °C
